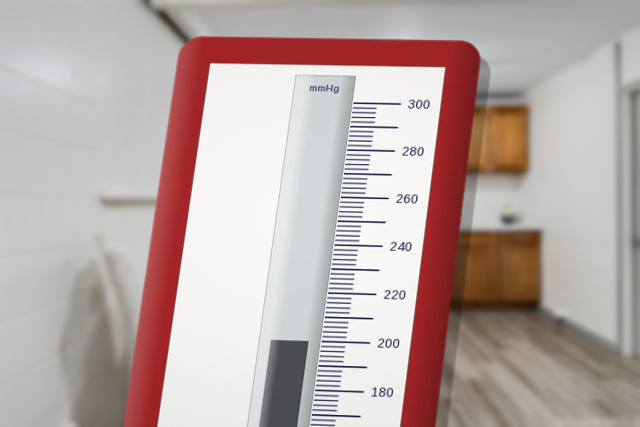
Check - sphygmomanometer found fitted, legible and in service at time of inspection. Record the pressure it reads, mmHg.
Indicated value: 200 mmHg
